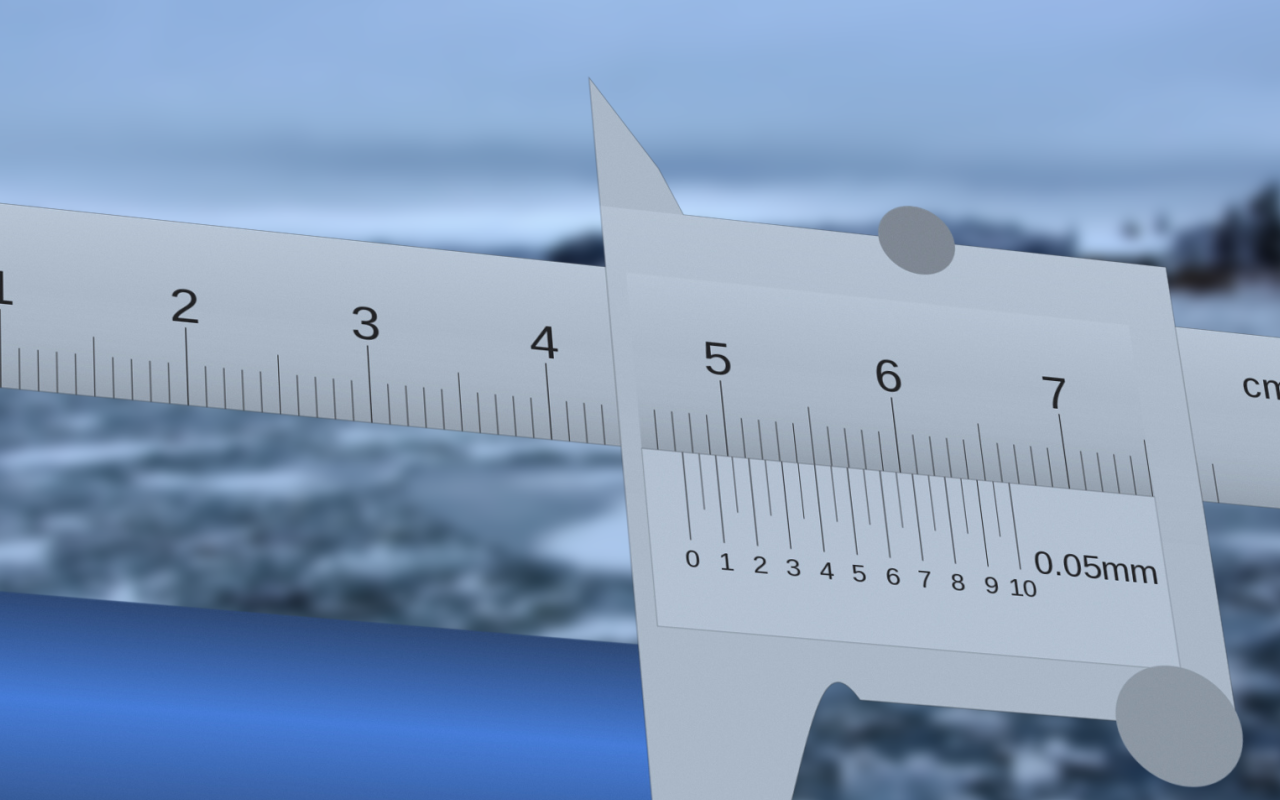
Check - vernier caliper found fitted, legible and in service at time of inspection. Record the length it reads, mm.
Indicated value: 47.4 mm
